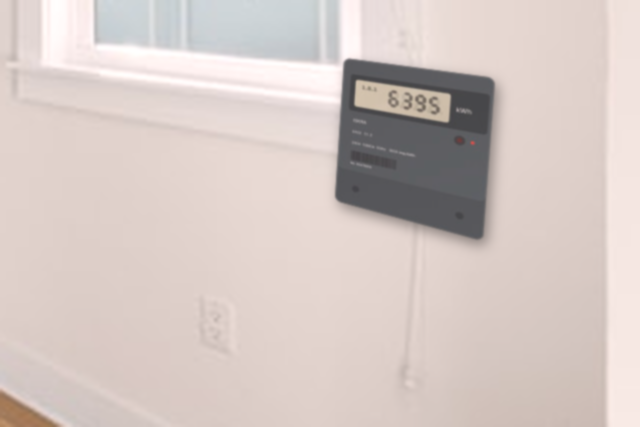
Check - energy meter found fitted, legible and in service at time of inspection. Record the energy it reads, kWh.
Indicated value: 6395 kWh
